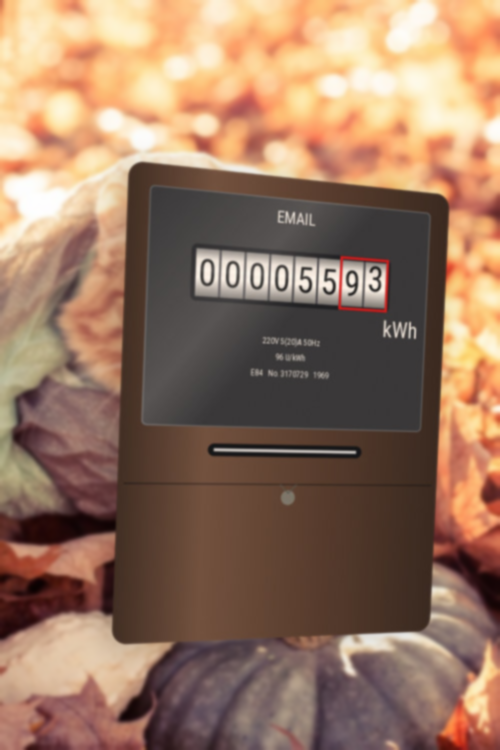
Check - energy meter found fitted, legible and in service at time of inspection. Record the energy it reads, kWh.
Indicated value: 55.93 kWh
